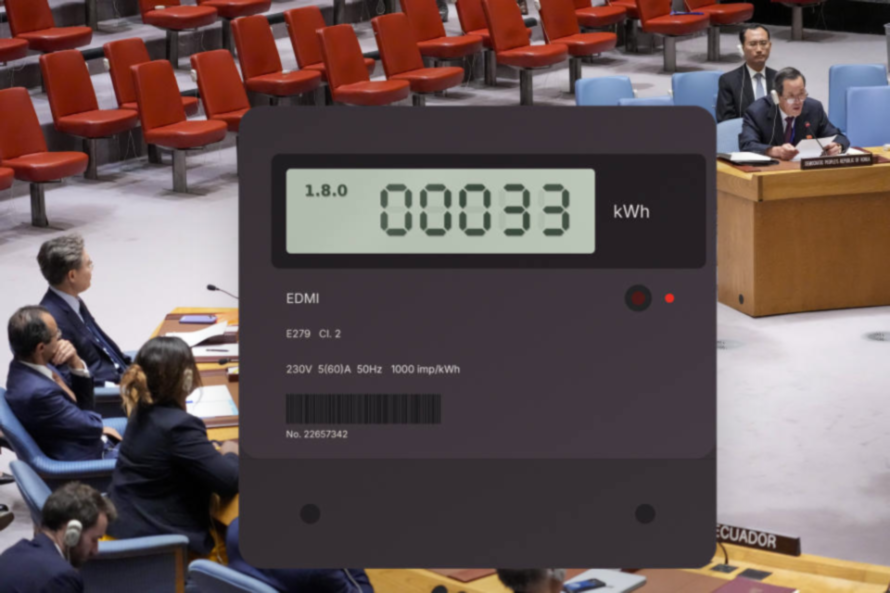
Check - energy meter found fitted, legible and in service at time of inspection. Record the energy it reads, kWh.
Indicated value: 33 kWh
